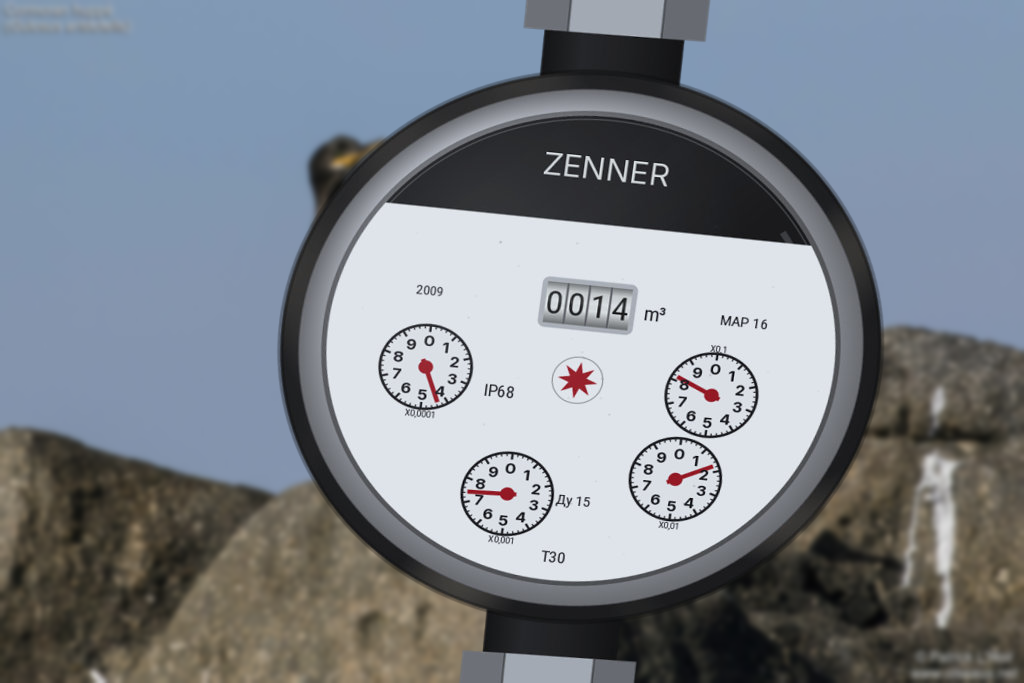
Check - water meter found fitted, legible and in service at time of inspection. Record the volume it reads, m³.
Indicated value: 14.8174 m³
